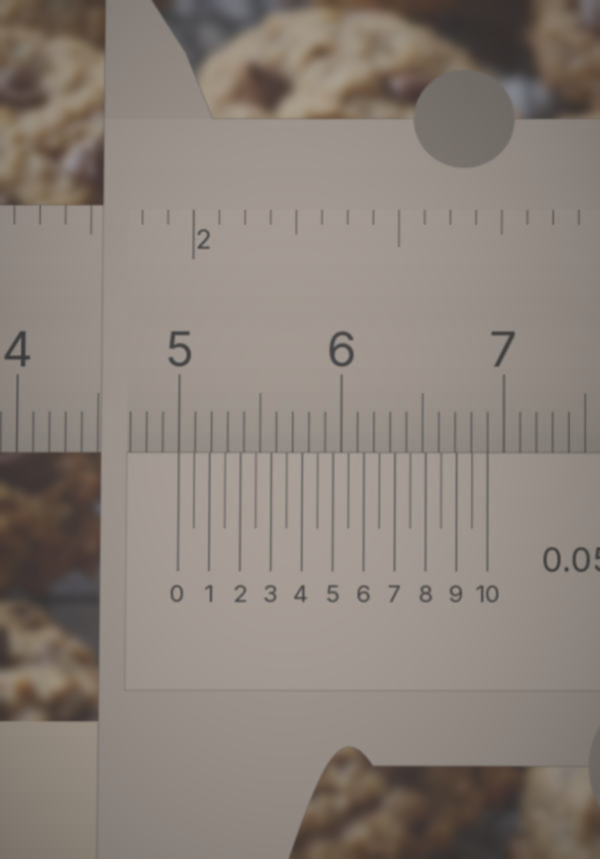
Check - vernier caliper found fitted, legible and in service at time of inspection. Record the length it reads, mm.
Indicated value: 50.0 mm
